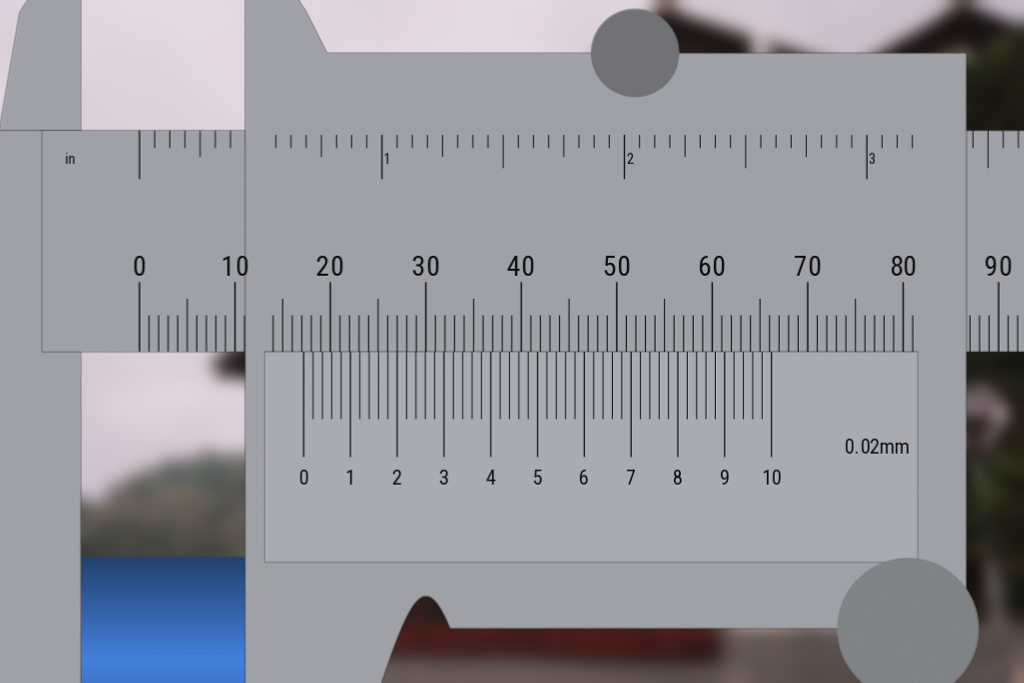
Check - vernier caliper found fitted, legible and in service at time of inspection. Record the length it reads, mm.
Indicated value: 17.2 mm
